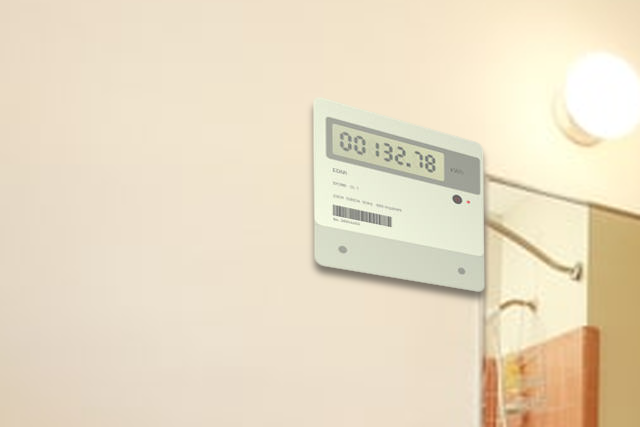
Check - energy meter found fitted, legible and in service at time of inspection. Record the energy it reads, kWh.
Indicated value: 132.78 kWh
